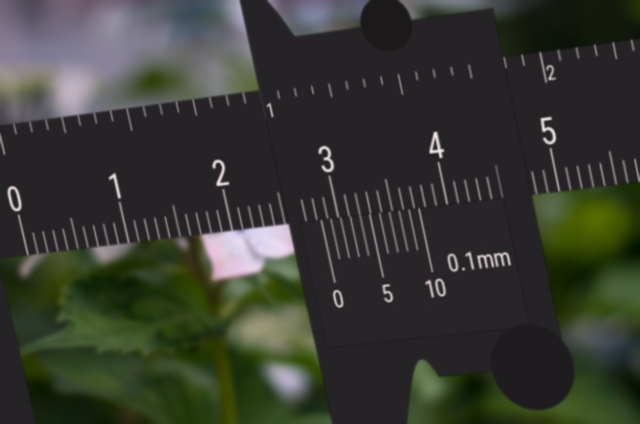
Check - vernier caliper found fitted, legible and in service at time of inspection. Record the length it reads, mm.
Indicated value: 28.4 mm
